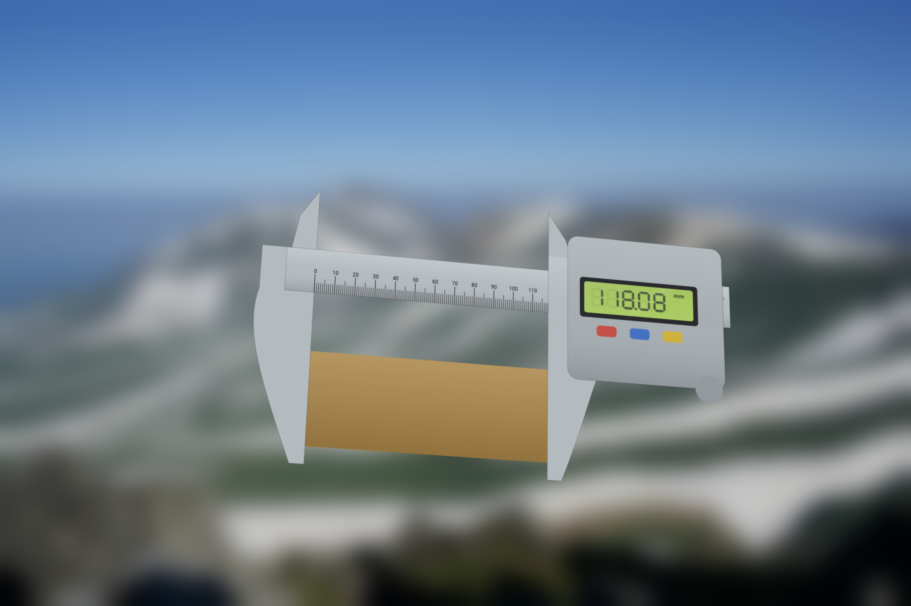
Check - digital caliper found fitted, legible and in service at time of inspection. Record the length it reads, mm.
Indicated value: 118.08 mm
